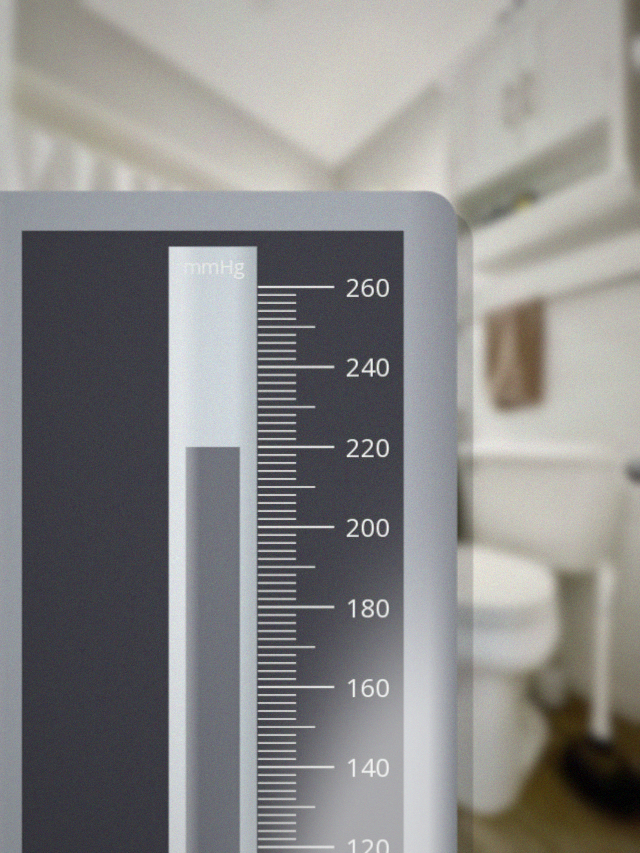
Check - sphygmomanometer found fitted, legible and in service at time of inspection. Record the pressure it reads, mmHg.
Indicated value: 220 mmHg
